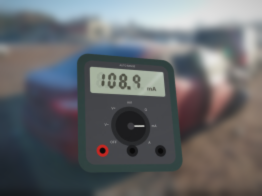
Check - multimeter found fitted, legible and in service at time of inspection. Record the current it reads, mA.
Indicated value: 108.9 mA
